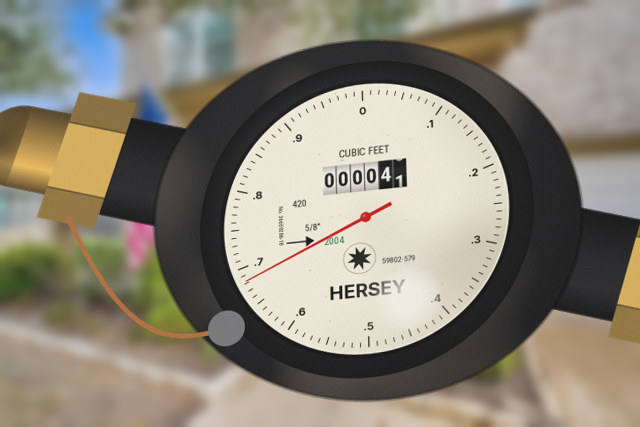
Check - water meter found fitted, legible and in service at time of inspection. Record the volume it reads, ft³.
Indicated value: 40.68 ft³
